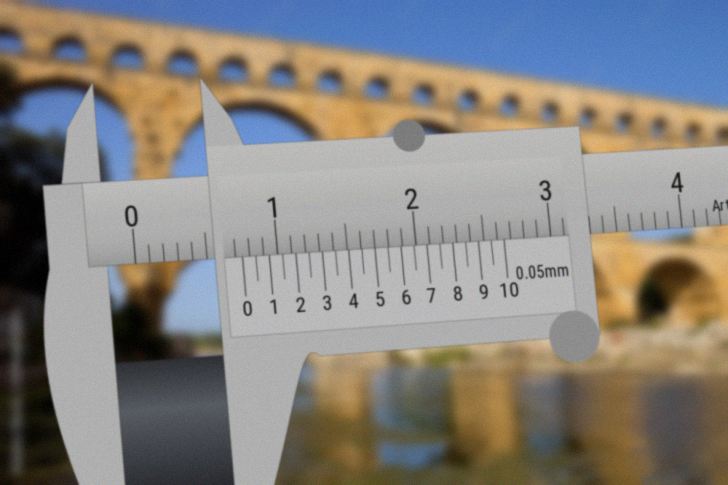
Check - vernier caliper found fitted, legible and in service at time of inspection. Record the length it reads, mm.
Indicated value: 7.5 mm
